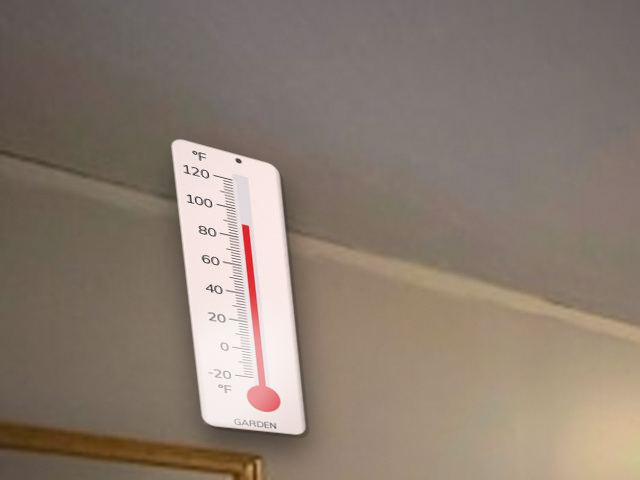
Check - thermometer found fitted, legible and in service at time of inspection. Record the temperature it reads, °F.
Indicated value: 90 °F
